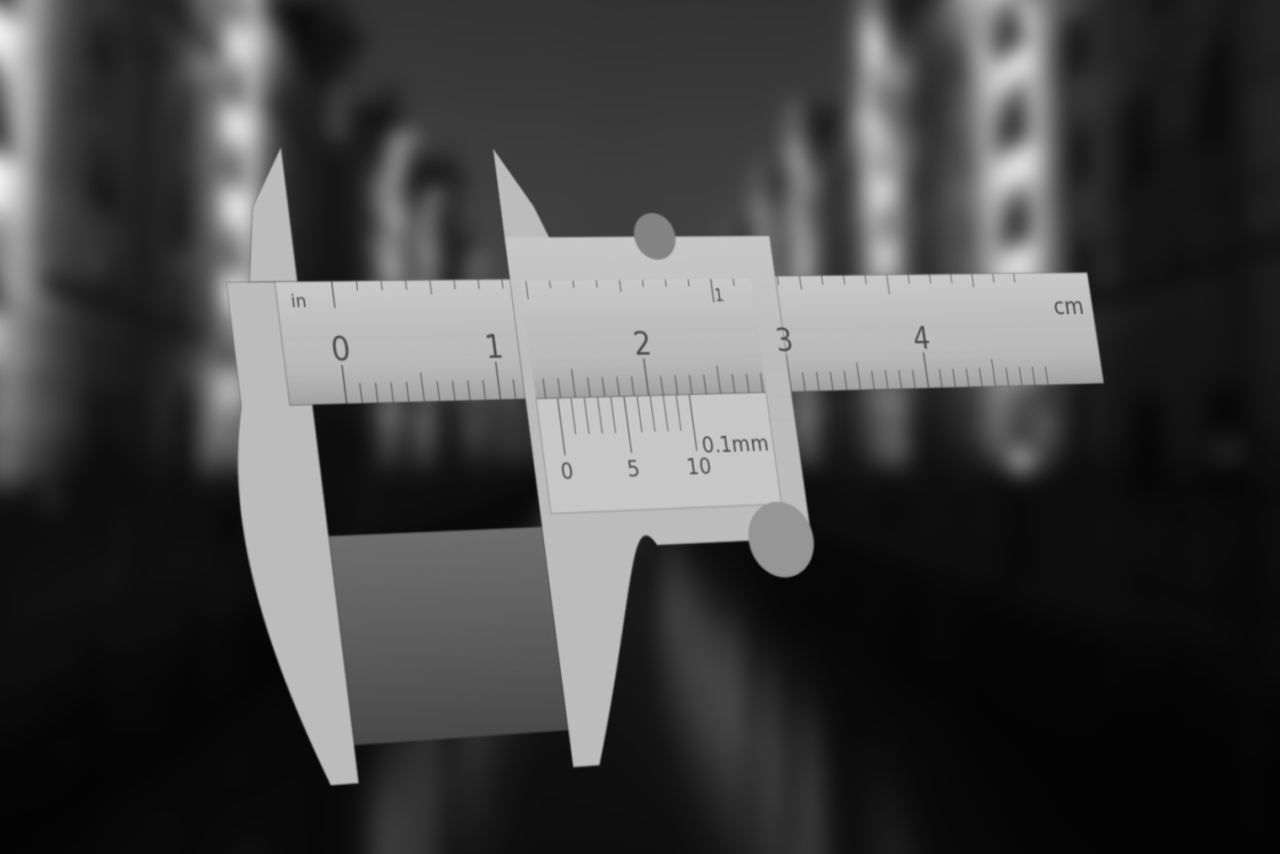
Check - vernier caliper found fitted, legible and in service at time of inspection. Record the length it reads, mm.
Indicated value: 13.8 mm
